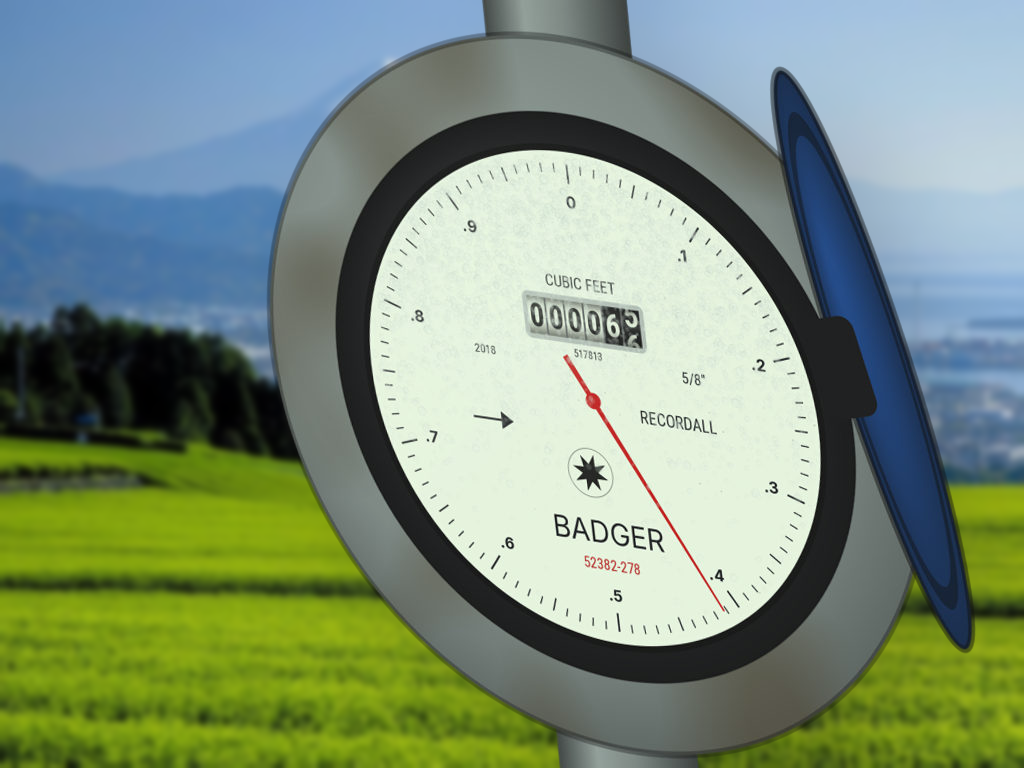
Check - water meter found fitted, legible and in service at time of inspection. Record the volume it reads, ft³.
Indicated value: 65.41 ft³
